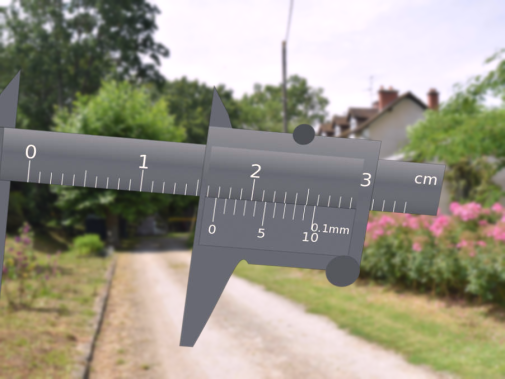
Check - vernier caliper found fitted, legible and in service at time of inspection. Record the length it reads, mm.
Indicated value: 16.8 mm
